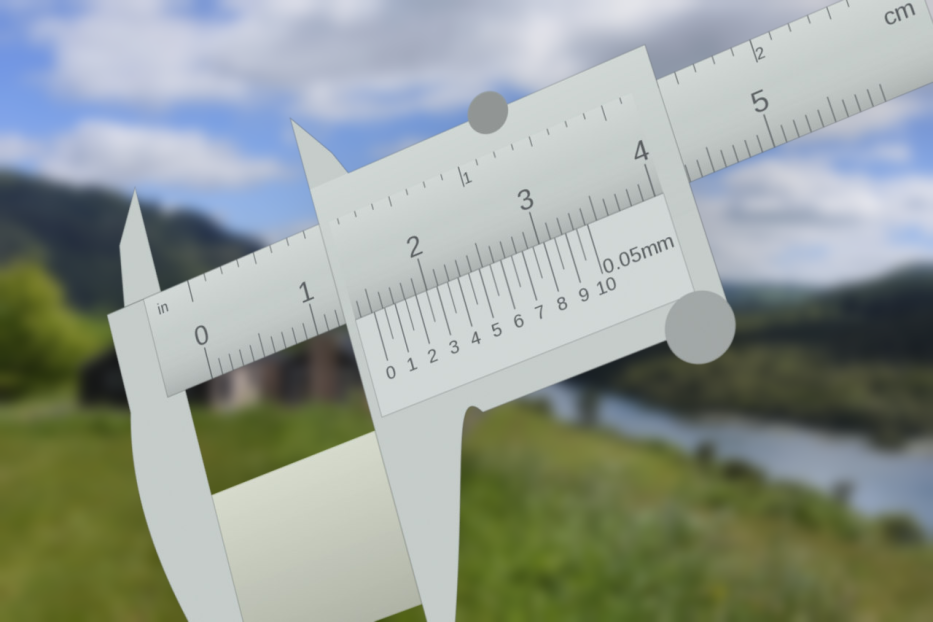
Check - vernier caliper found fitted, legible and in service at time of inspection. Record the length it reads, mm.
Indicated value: 15.2 mm
